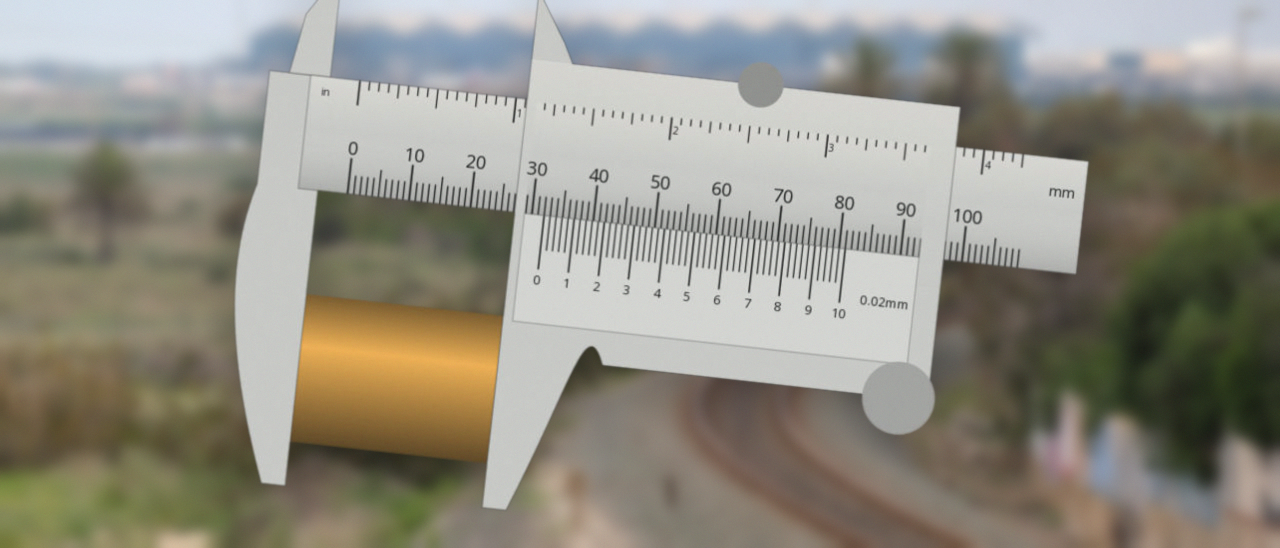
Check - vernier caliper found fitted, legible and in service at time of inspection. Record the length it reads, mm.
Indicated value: 32.0 mm
